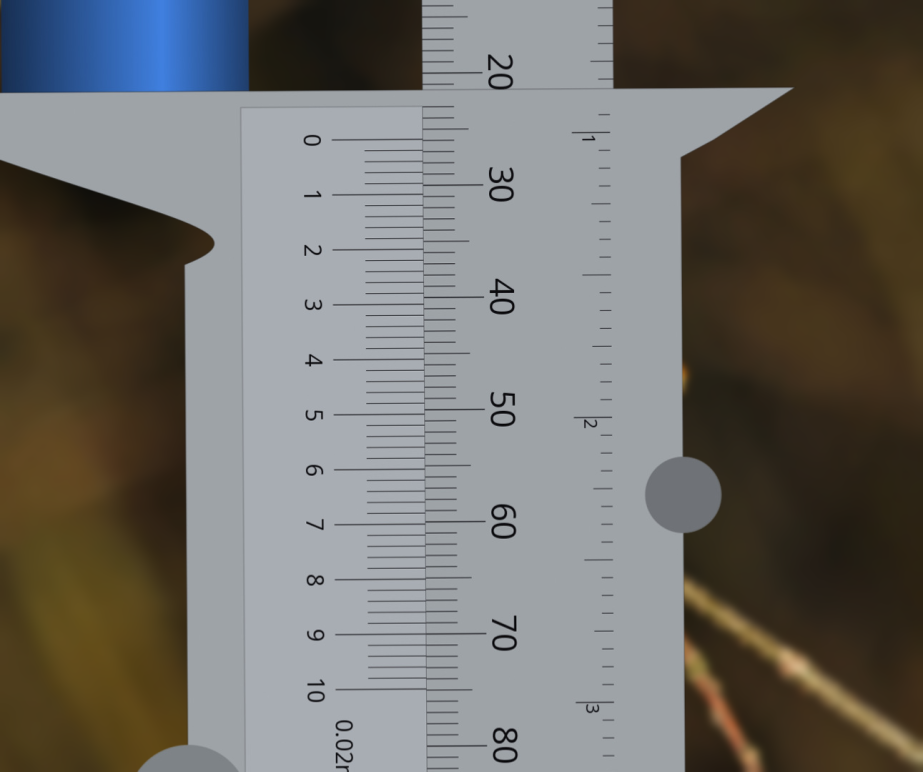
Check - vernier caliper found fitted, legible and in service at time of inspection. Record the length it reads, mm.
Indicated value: 25.9 mm
